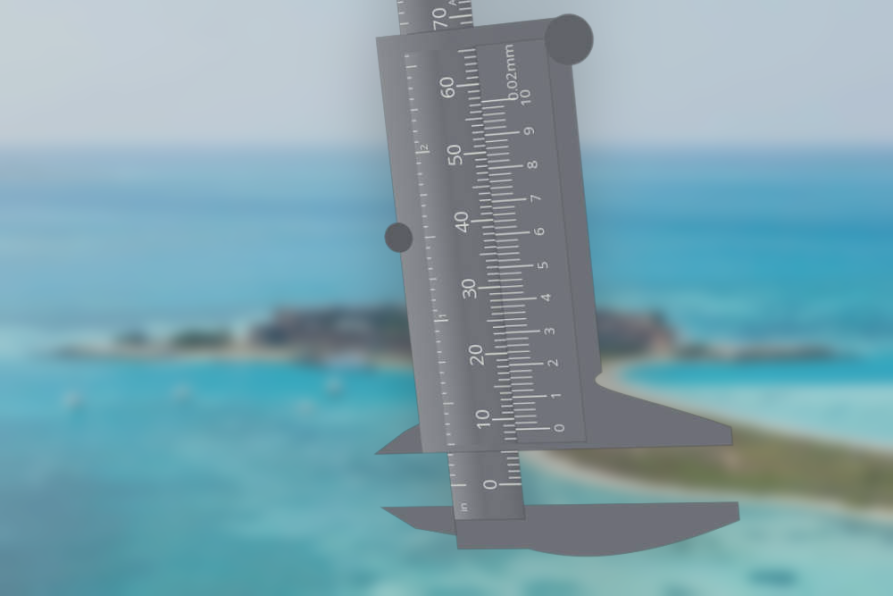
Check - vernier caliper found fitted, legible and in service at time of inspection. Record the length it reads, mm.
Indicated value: 8.4 mm
